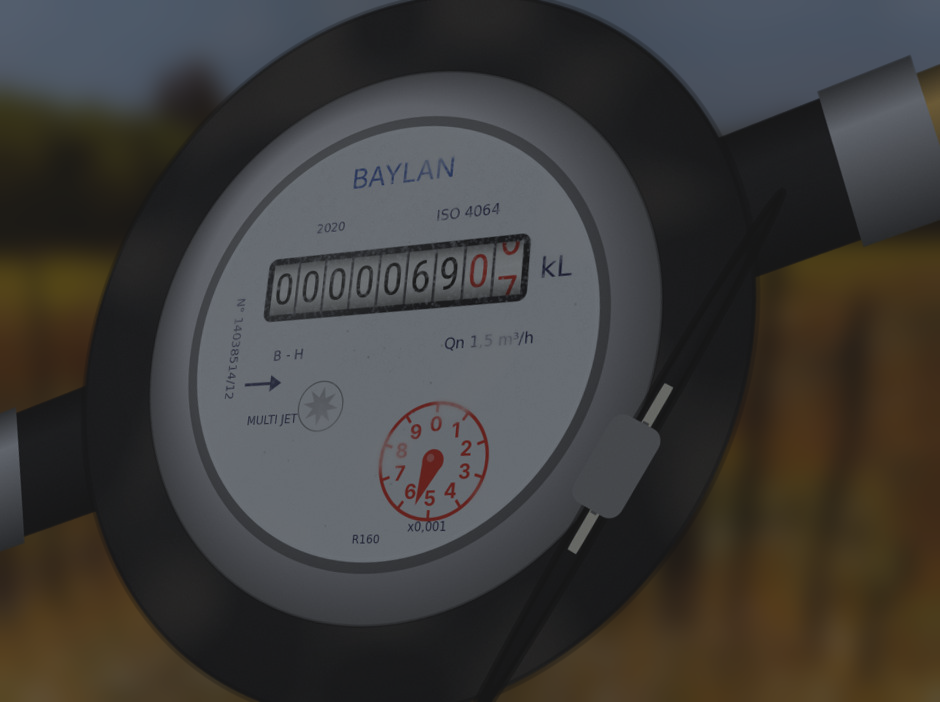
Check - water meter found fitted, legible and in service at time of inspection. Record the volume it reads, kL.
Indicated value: 69.065 kL
